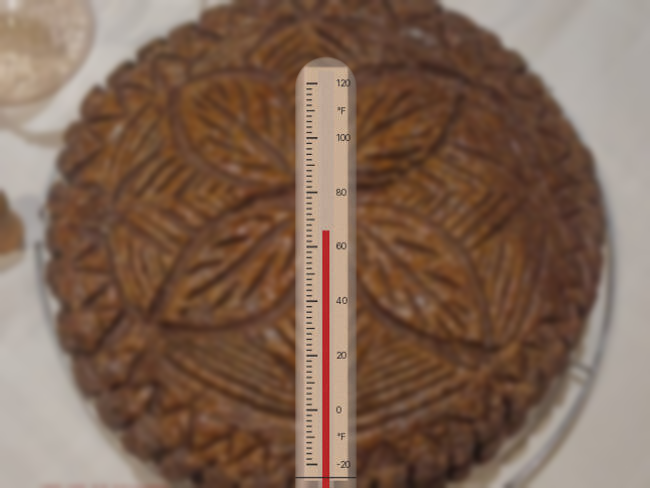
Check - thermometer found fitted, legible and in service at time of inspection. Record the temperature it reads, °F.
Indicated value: 66 °F
